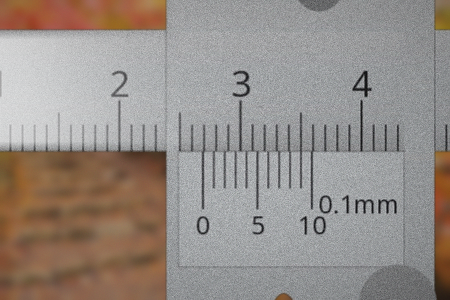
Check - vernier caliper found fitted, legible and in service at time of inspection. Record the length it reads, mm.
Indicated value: 26.9 mm
